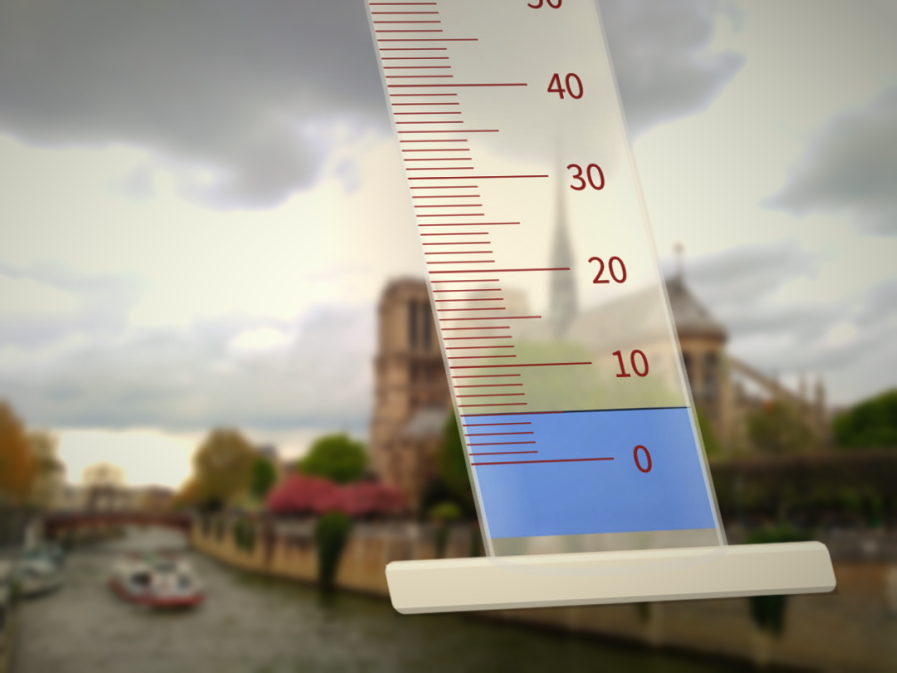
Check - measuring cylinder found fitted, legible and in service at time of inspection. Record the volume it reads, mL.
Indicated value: 5 mL
